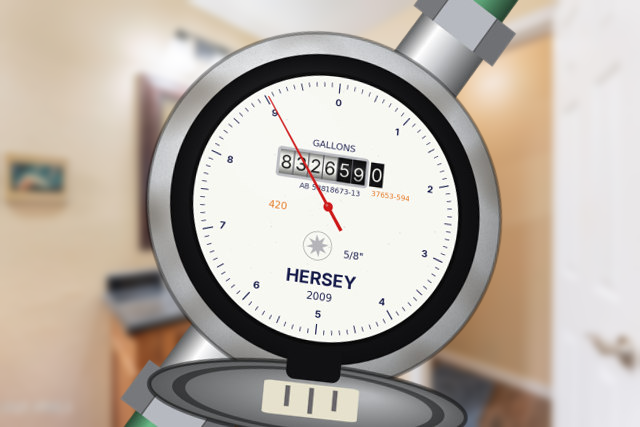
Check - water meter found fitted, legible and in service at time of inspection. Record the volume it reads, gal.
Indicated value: 8326589.0 gal
